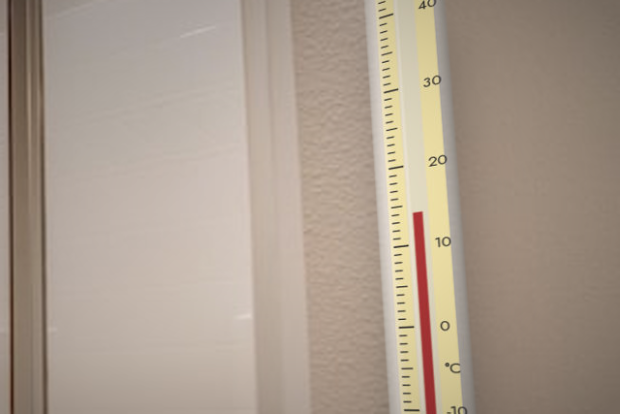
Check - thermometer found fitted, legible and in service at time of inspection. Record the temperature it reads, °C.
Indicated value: 14 °C
